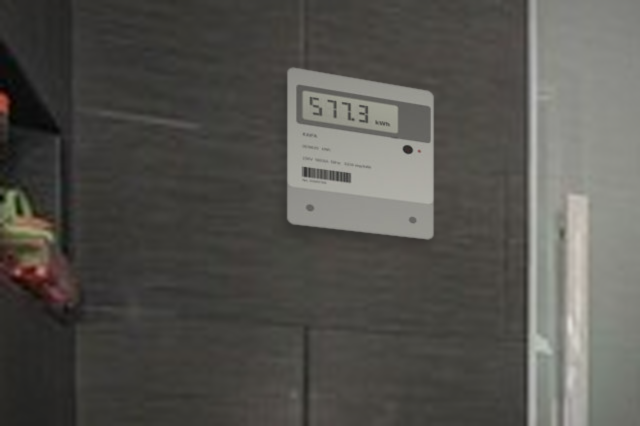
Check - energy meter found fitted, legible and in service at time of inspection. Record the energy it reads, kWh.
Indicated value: 577.3 kWh
